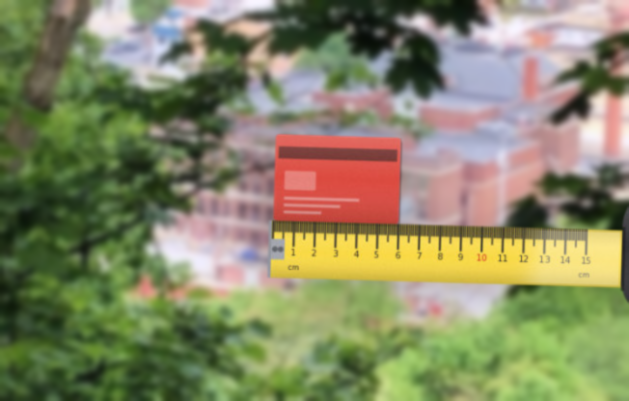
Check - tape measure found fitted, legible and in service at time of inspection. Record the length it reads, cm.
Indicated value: 6 cm
